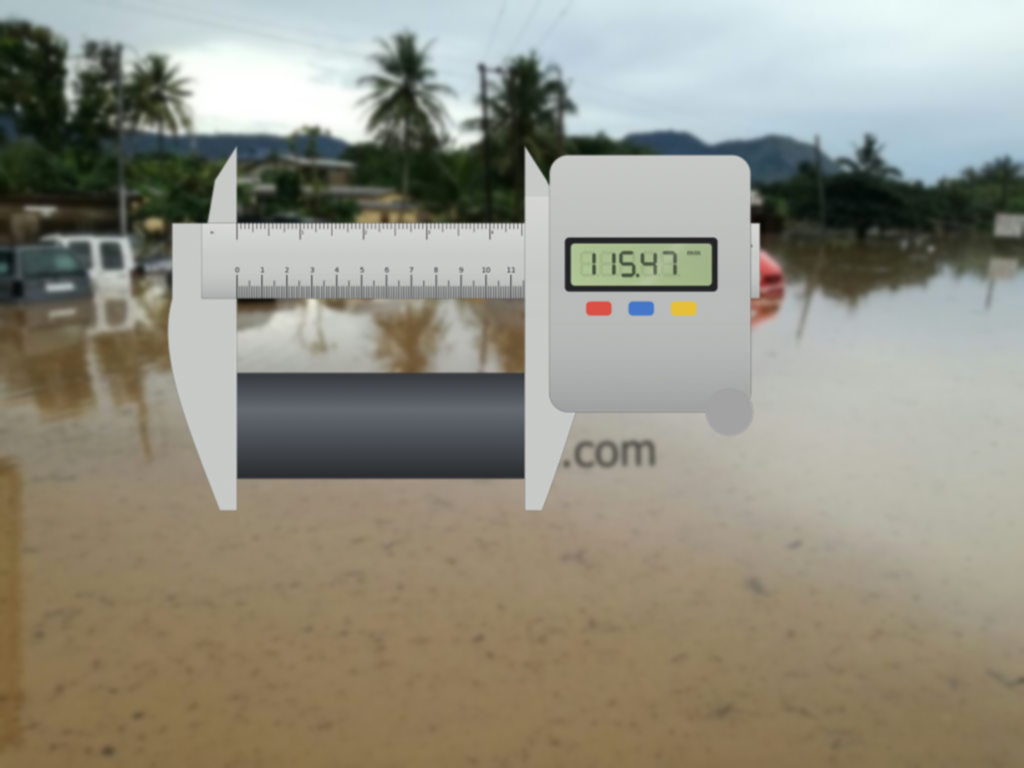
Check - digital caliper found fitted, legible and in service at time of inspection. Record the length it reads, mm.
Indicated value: 115.47 mm
